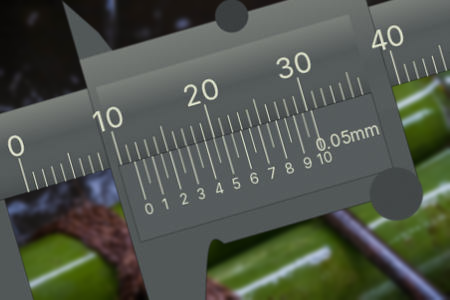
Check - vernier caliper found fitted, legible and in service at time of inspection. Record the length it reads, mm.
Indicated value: 11.4 mm
